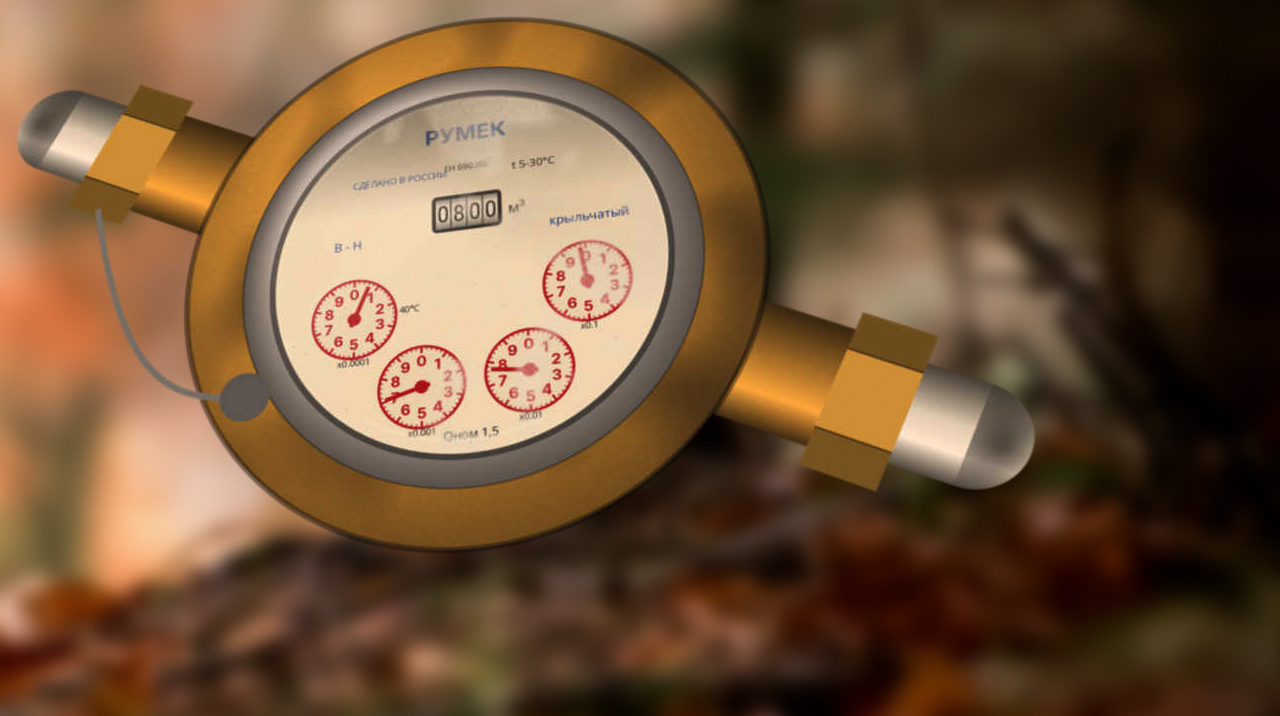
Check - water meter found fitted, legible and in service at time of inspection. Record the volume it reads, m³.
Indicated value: 799.9770 m³
